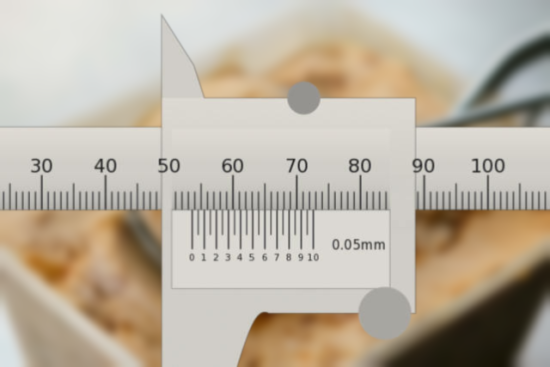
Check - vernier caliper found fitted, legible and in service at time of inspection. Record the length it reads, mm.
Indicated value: 53.6 mm
